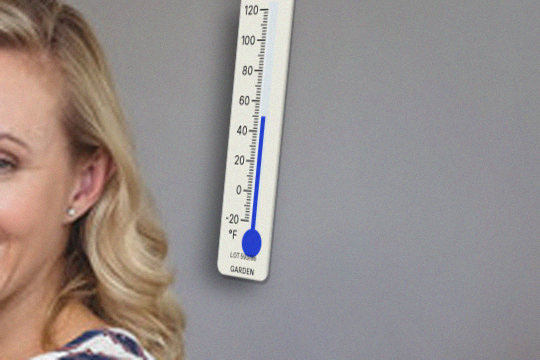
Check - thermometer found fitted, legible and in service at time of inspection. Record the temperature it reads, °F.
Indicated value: 50 °F
